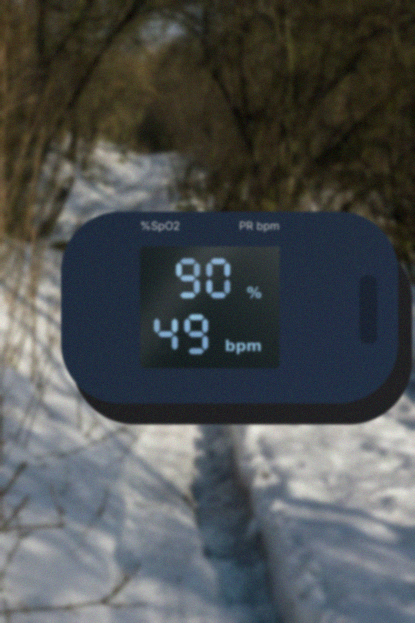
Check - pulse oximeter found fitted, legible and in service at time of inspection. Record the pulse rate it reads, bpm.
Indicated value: 49 bpm
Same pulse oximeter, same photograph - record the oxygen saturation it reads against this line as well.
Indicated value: 90 %
